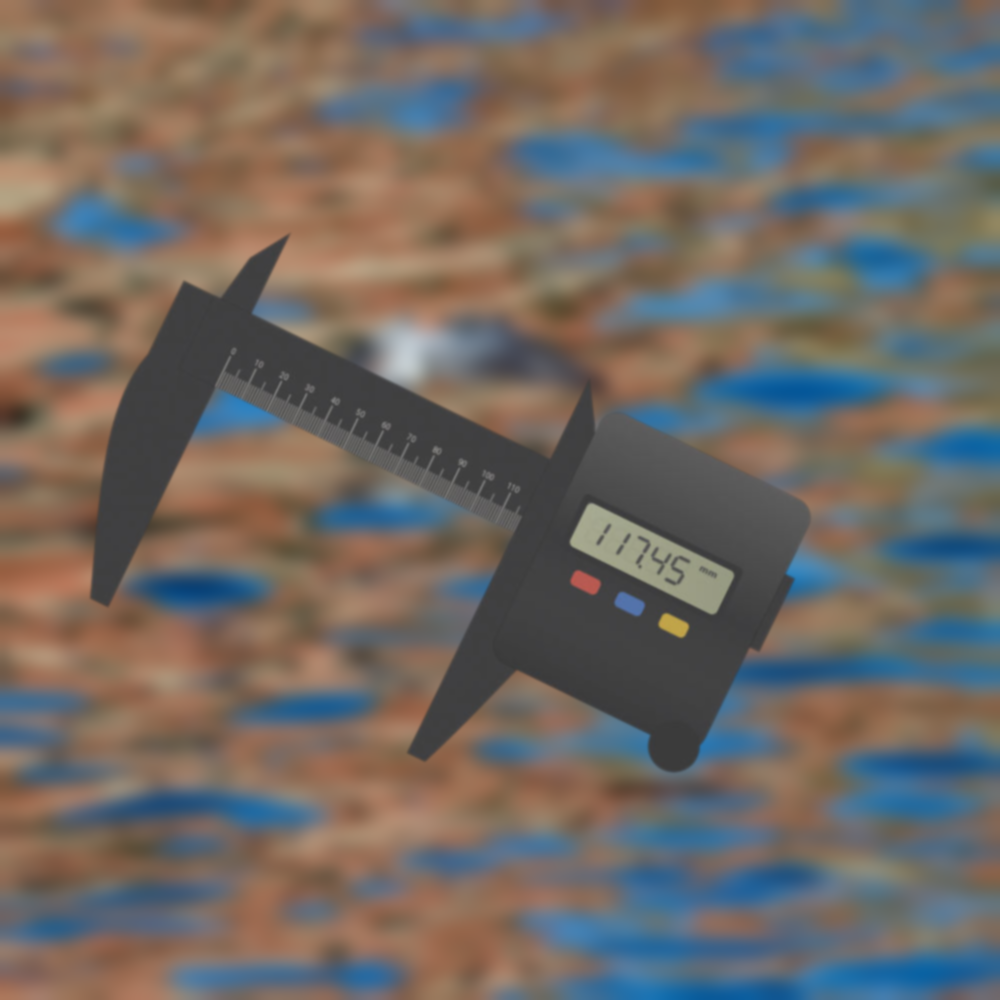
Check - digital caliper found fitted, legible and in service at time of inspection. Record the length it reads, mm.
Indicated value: 117.45 mm
